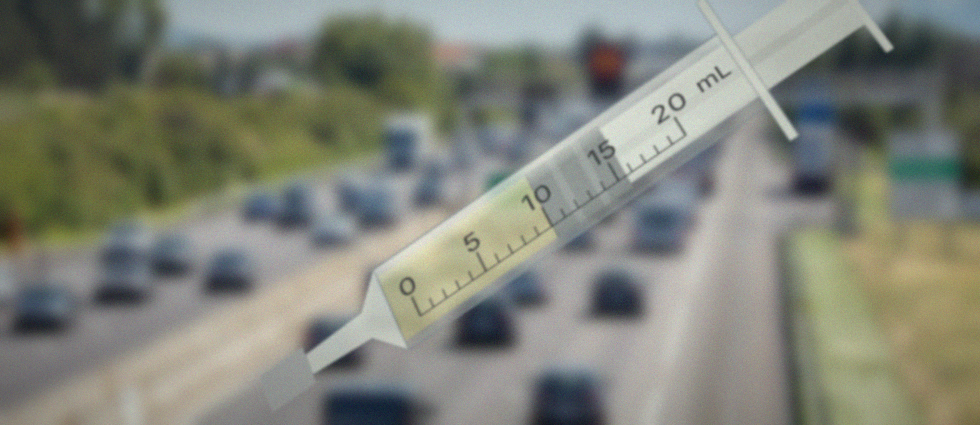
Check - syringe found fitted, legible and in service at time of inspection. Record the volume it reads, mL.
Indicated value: 10 mL
